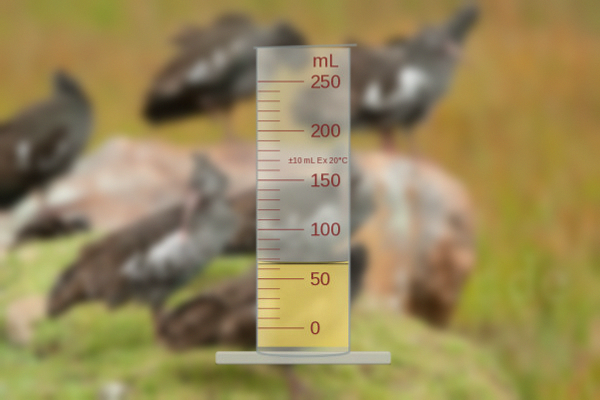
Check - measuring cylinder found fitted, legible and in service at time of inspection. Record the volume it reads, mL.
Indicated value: 65 mL
